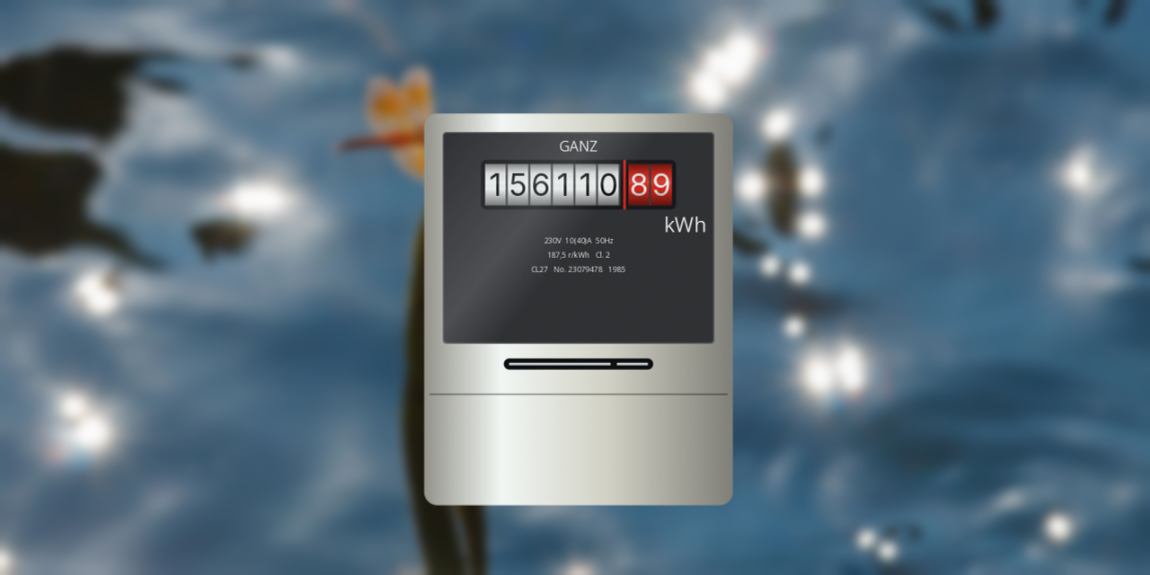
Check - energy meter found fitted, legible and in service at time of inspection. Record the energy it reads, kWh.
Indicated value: 156110.89 kWh
